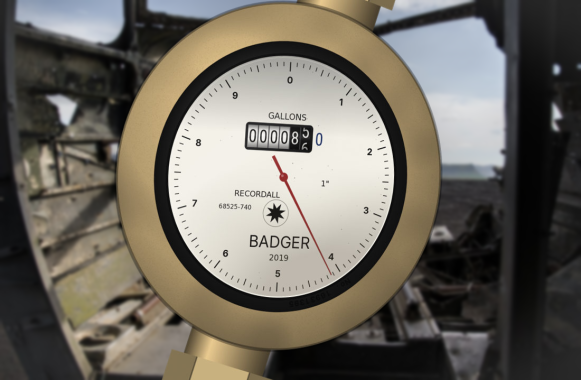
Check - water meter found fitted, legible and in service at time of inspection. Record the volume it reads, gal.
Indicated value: 854.1 gal
